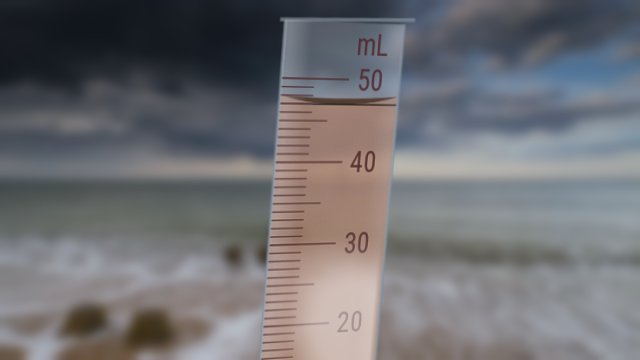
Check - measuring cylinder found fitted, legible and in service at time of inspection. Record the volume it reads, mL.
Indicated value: 47 mL
